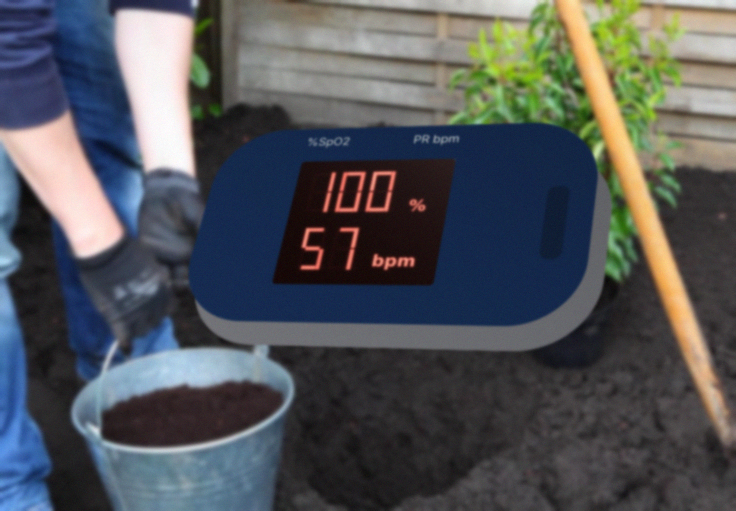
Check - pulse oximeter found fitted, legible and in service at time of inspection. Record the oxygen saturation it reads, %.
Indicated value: 100 %
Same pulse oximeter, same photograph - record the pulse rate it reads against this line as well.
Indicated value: 57 bpm
